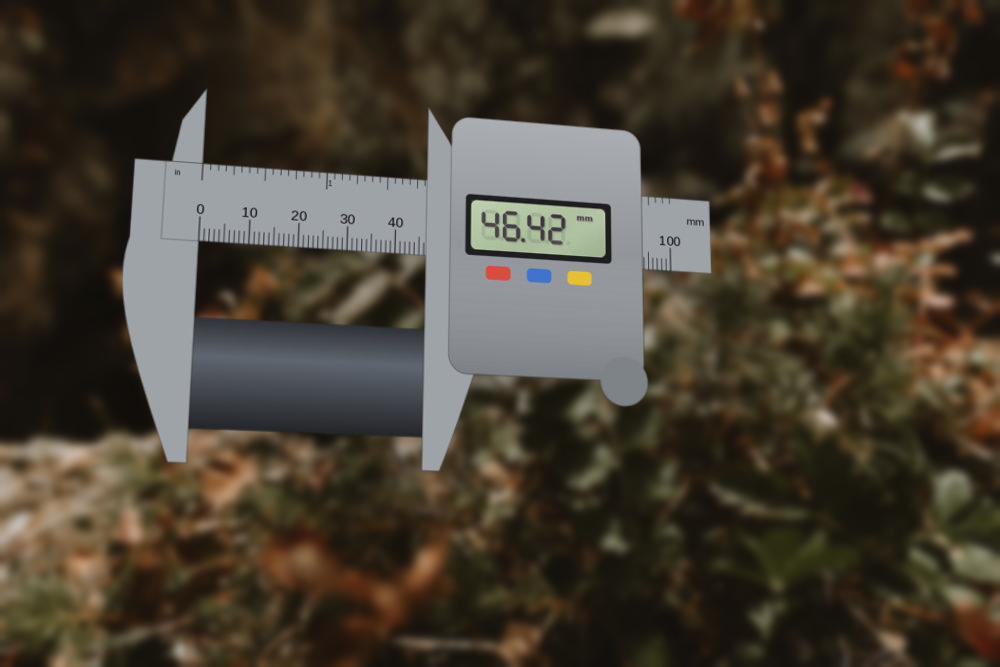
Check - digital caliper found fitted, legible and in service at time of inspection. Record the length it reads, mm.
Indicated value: 46.42 mm
